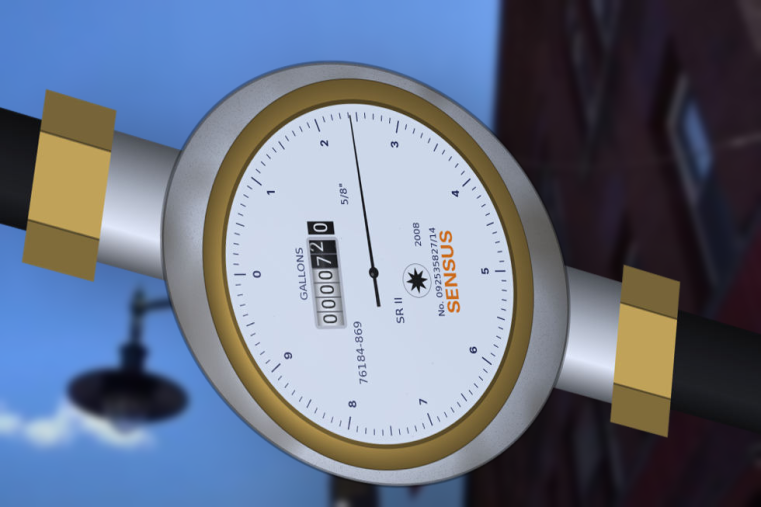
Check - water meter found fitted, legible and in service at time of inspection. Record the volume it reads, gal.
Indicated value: 722.4 gal
